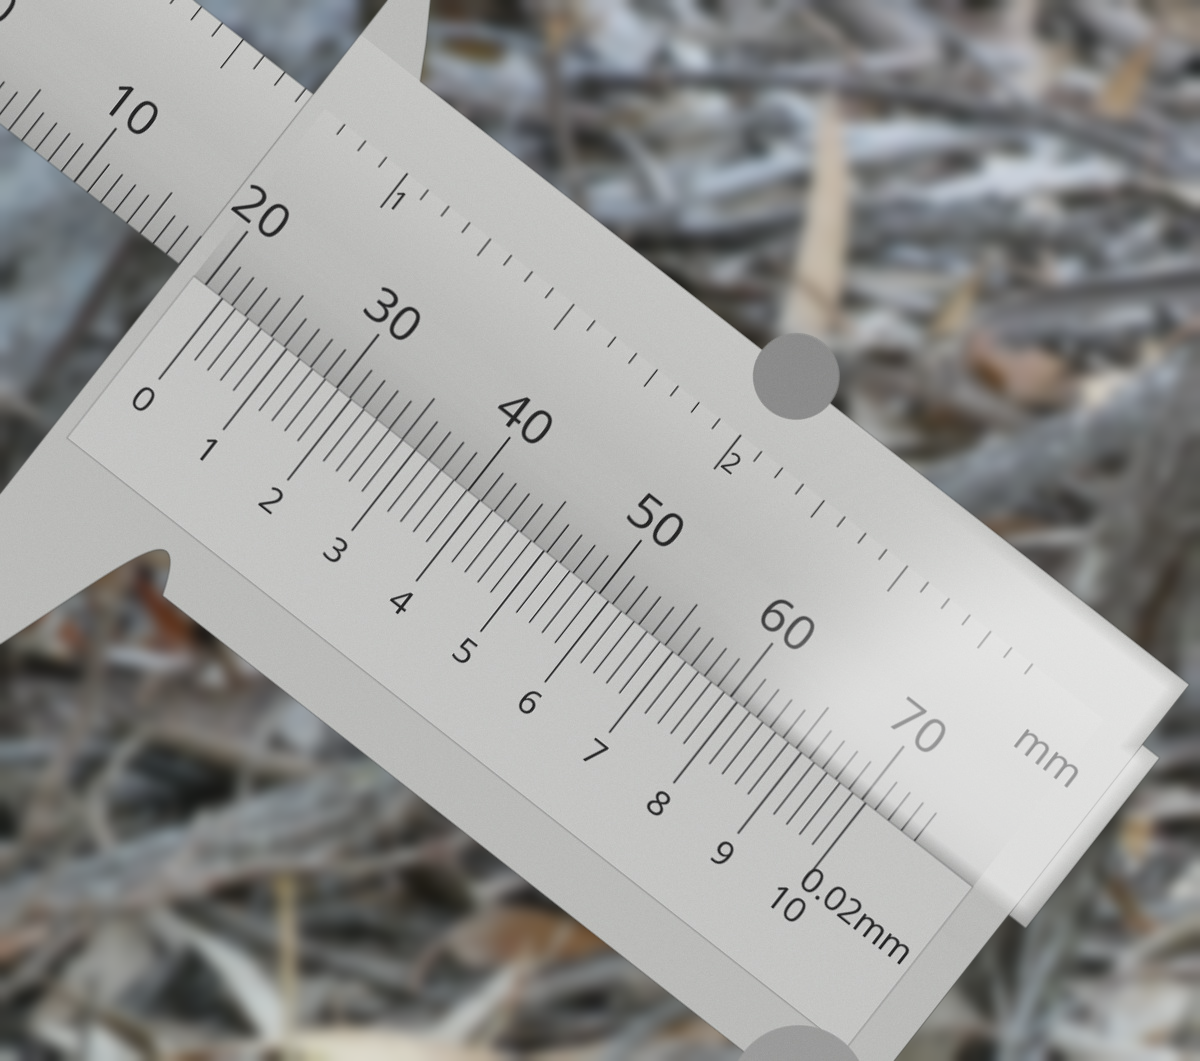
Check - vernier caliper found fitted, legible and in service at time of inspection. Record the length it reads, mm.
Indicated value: 21.3 mm
